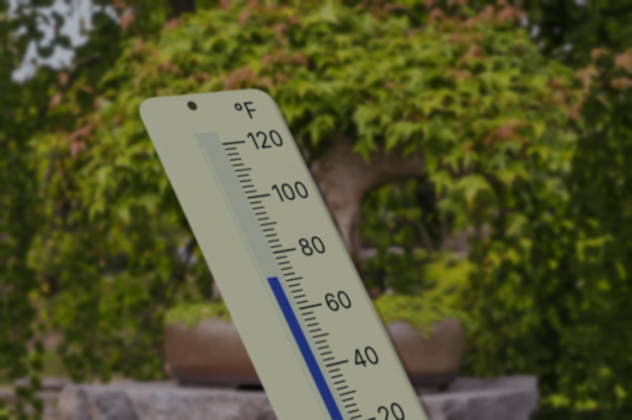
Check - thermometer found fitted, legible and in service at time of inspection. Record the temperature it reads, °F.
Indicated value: 72 °F
